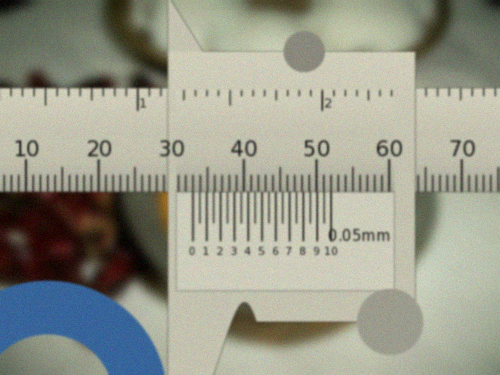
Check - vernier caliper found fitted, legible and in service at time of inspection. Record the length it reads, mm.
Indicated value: 33.0 mm
